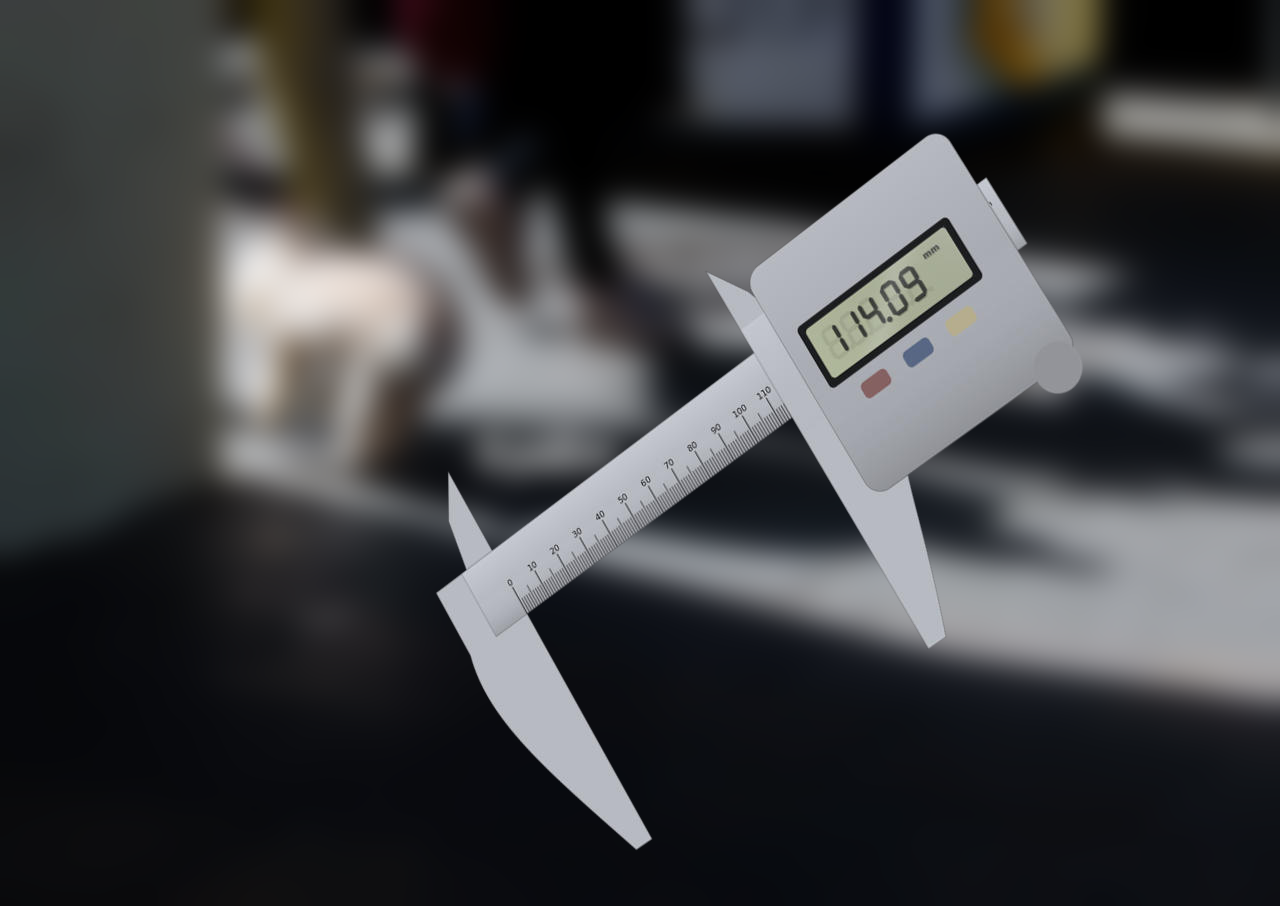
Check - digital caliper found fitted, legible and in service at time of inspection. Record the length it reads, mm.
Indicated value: 114.09 mm
